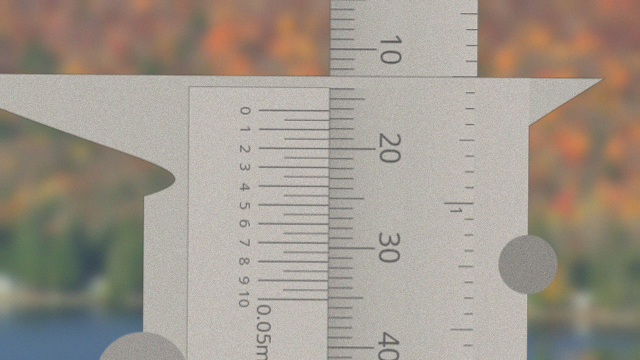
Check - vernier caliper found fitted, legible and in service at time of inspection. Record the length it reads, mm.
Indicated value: 16.2 mm
